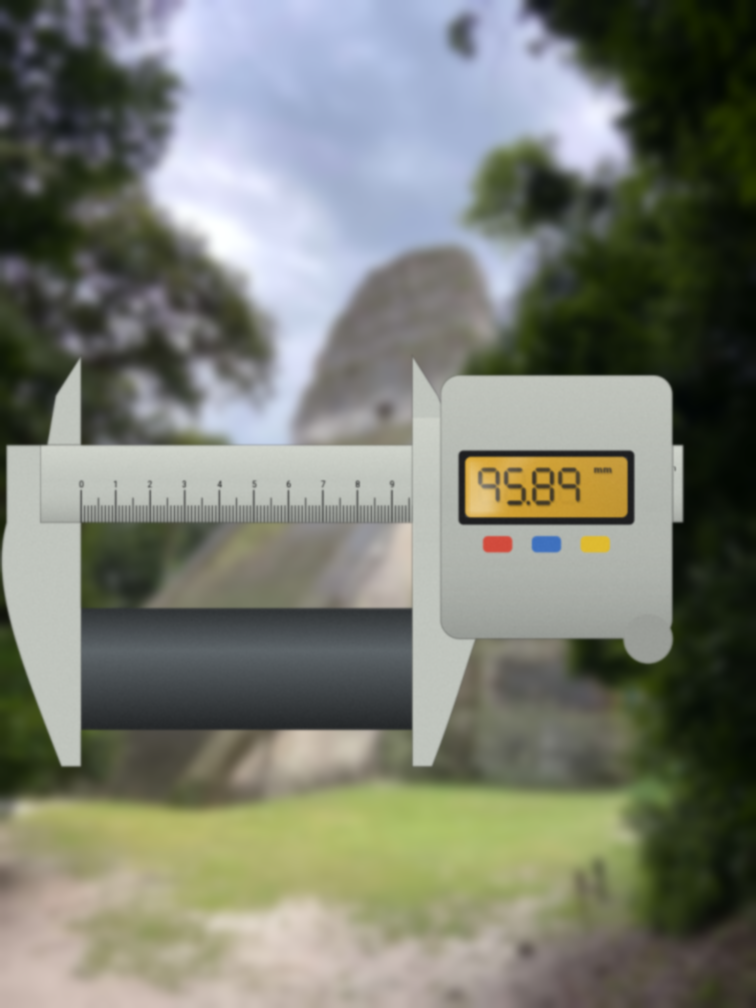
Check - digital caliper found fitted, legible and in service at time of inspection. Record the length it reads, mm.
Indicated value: 95.89 mm
